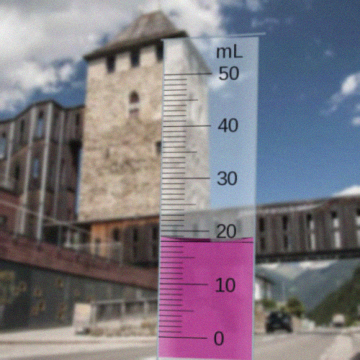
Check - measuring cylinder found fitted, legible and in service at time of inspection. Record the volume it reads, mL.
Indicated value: 18 mL
